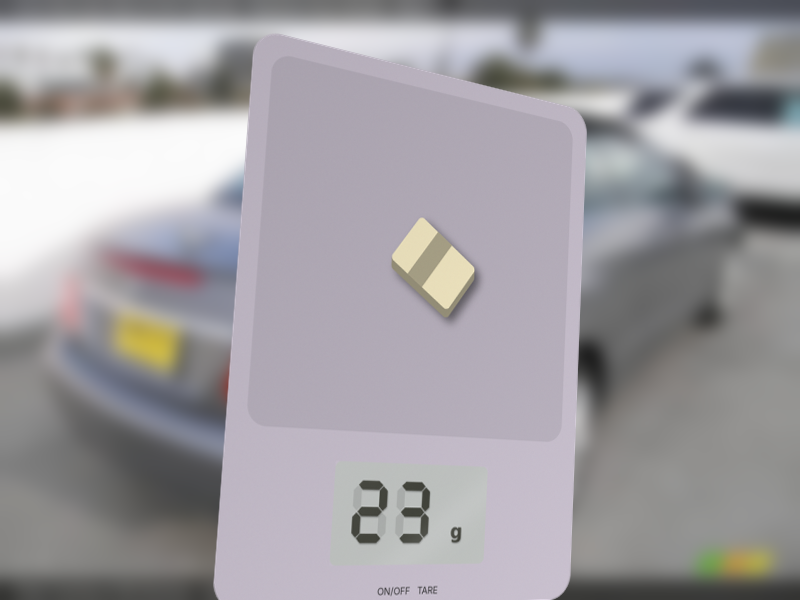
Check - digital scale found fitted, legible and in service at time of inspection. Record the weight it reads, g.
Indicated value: 23 g
